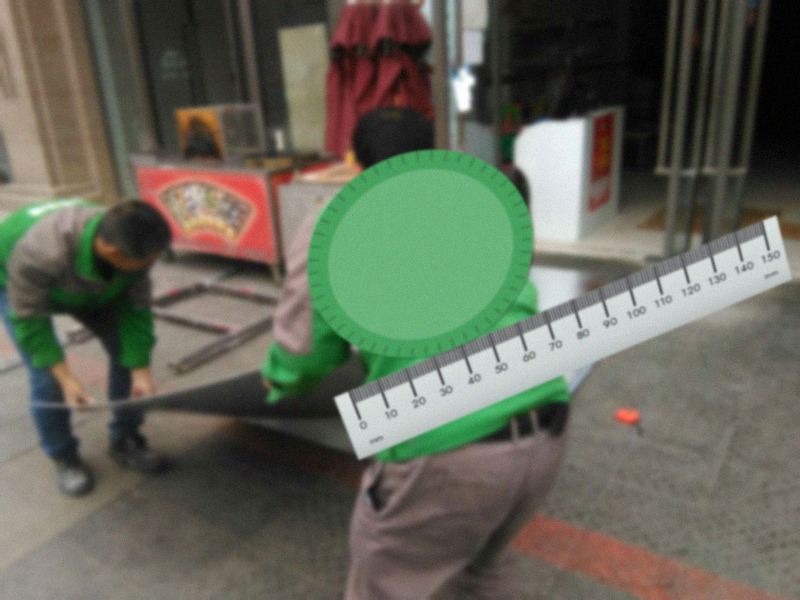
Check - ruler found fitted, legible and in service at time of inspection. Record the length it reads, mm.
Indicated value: 75 mm
